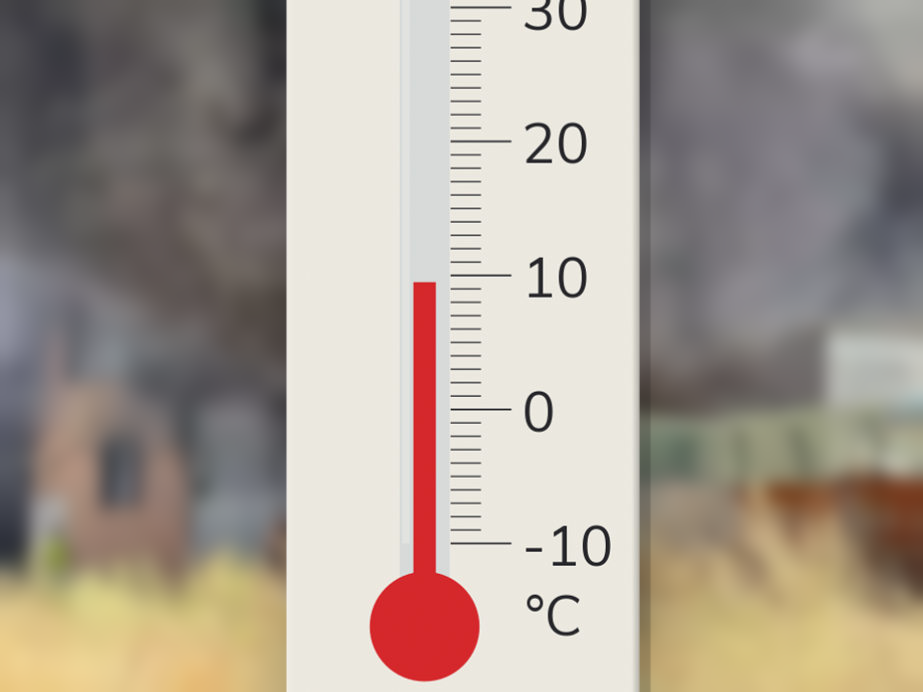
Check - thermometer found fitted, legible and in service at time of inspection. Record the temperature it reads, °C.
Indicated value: 9.5 °C
